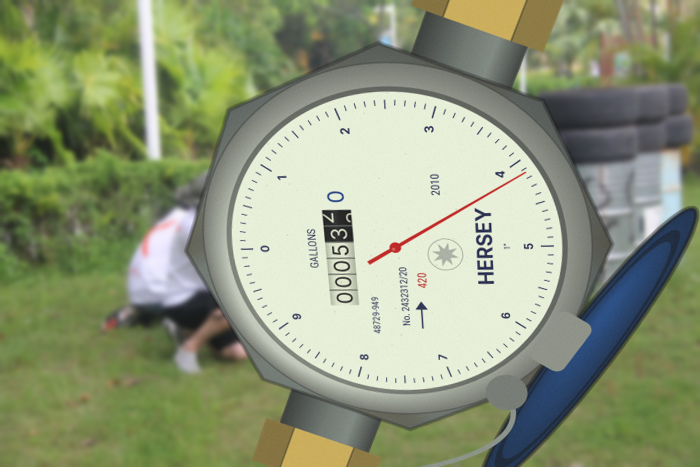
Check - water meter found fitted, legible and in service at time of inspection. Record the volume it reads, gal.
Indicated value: 5324.1 gal
